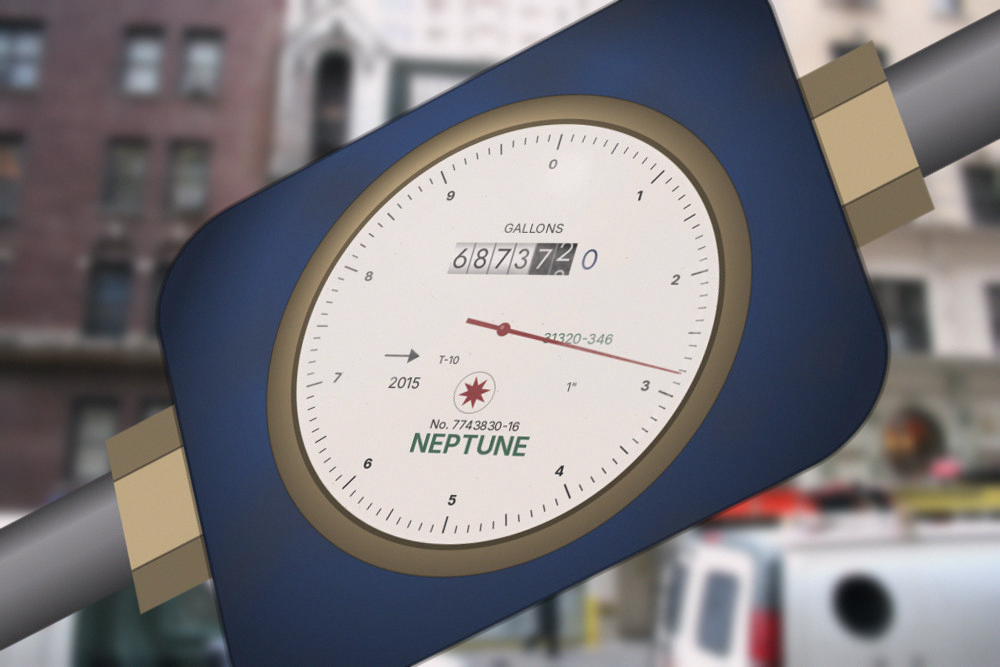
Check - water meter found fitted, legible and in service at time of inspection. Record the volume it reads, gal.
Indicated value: 6873722.8 gal
